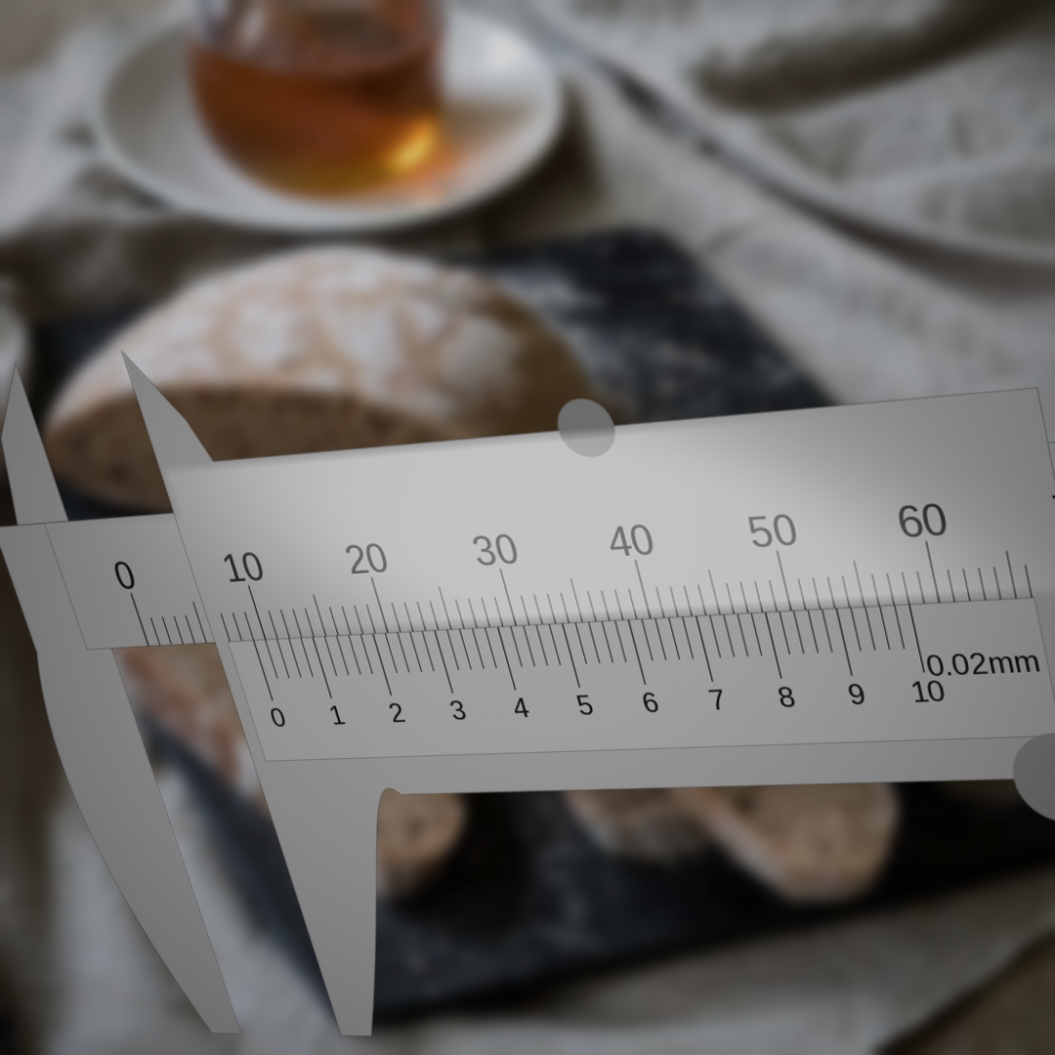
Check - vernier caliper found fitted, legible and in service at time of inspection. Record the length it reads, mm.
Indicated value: 9.0 mm
